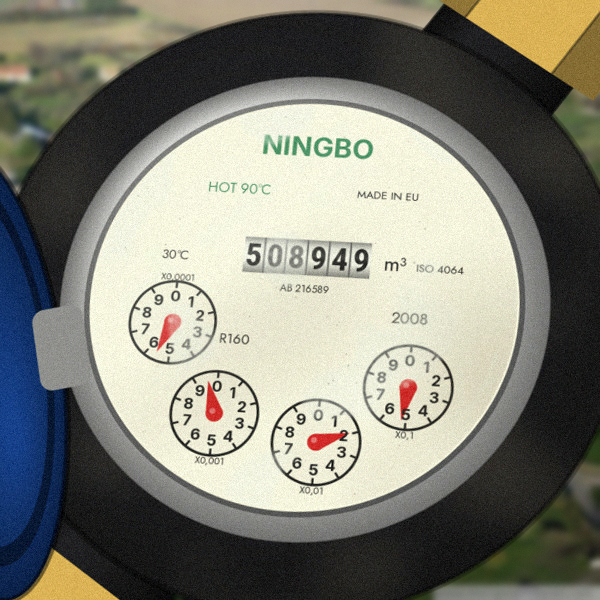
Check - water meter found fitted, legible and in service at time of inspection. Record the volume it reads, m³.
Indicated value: 508949.5195 m³
